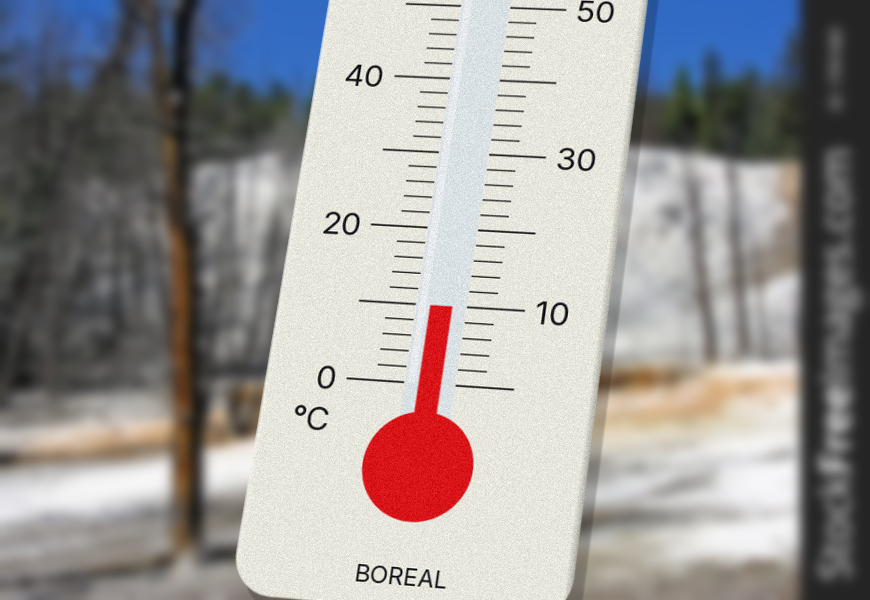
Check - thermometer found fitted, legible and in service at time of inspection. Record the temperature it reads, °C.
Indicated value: 10 °C
